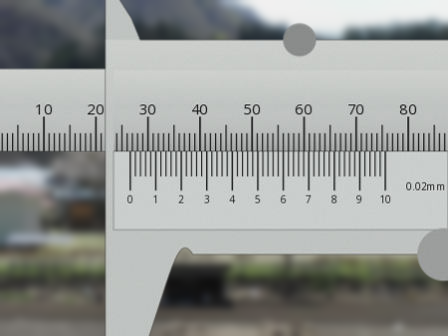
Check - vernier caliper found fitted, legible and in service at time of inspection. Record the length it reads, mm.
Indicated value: 26.6 mm
